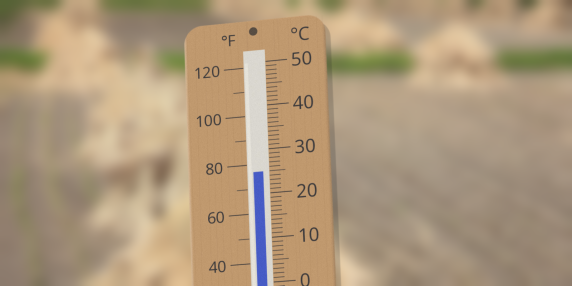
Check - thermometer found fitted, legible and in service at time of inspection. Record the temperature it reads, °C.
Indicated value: 25 °C
